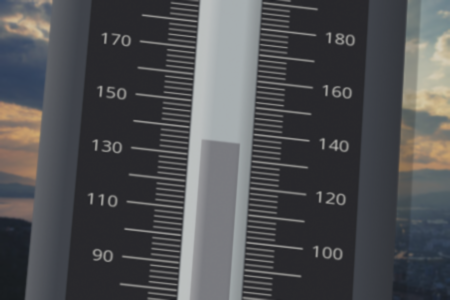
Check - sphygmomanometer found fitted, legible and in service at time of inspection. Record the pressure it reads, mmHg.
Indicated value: 136 mmHg
